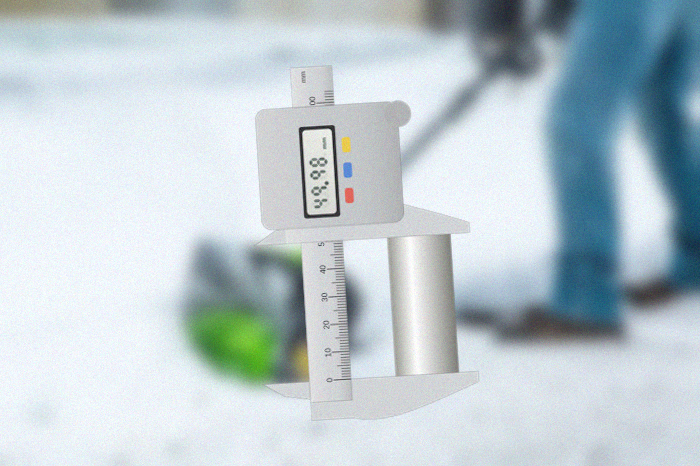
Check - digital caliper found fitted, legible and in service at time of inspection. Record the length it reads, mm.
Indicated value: 49.98 mm
